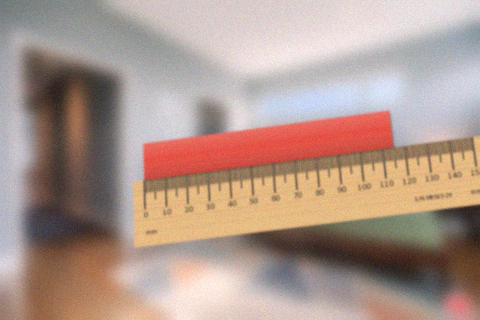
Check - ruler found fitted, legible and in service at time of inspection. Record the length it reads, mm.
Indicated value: 115 mm
